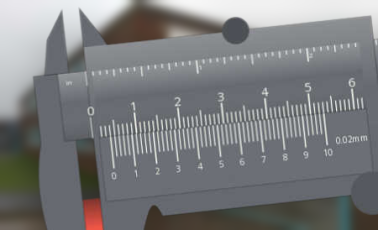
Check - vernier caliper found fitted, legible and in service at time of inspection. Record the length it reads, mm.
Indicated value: 4.0 mm
